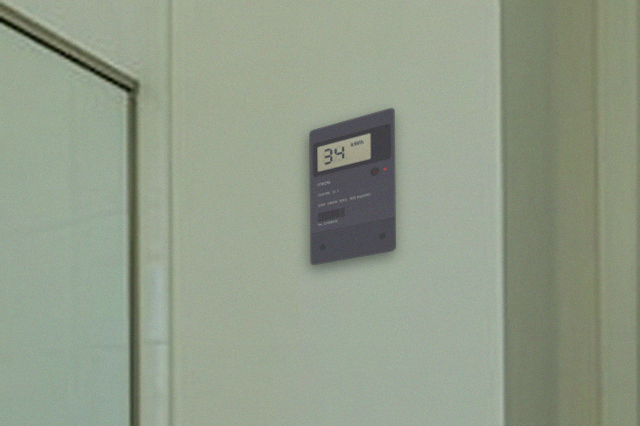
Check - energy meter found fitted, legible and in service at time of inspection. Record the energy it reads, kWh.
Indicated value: 34 kWh
